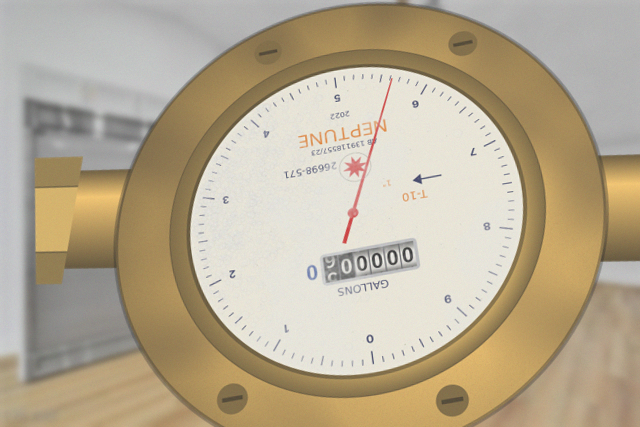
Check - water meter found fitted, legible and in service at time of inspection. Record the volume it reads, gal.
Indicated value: 55.6 gal
